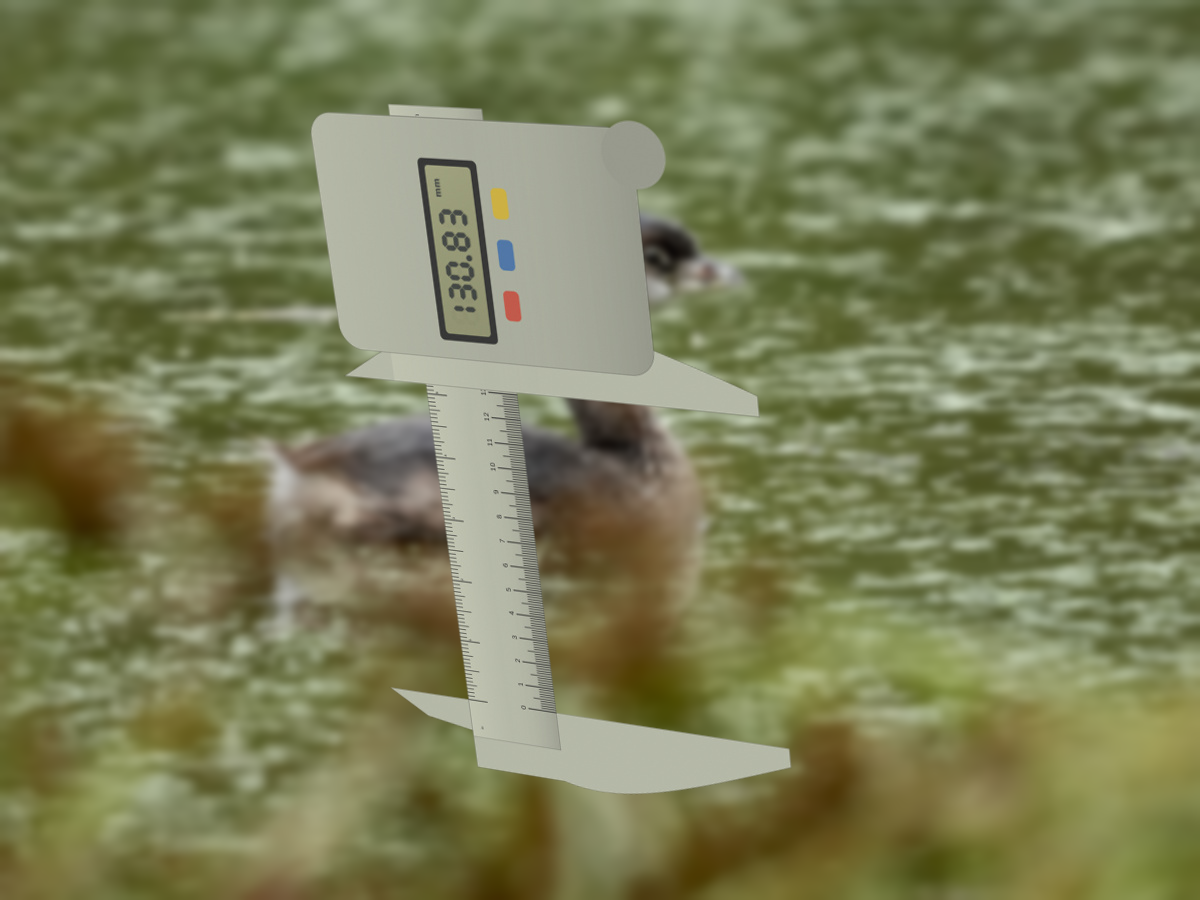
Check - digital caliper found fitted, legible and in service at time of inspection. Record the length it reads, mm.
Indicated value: 130.83 mm
